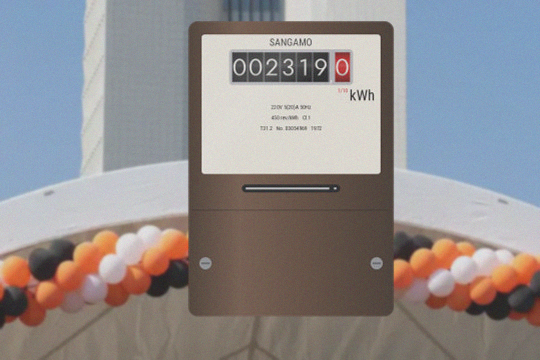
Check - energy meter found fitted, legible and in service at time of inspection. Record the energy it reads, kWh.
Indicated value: 2319.0 kWh
